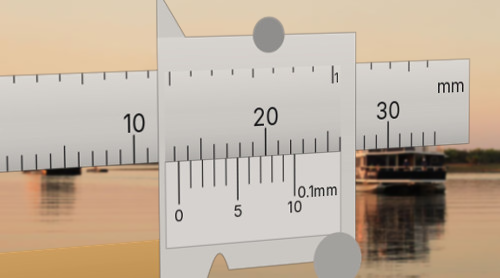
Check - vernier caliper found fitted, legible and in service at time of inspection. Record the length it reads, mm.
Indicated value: 13.3 mm
